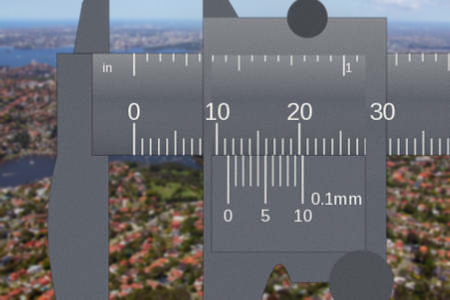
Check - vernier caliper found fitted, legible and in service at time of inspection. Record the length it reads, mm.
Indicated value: 11.4 mm
